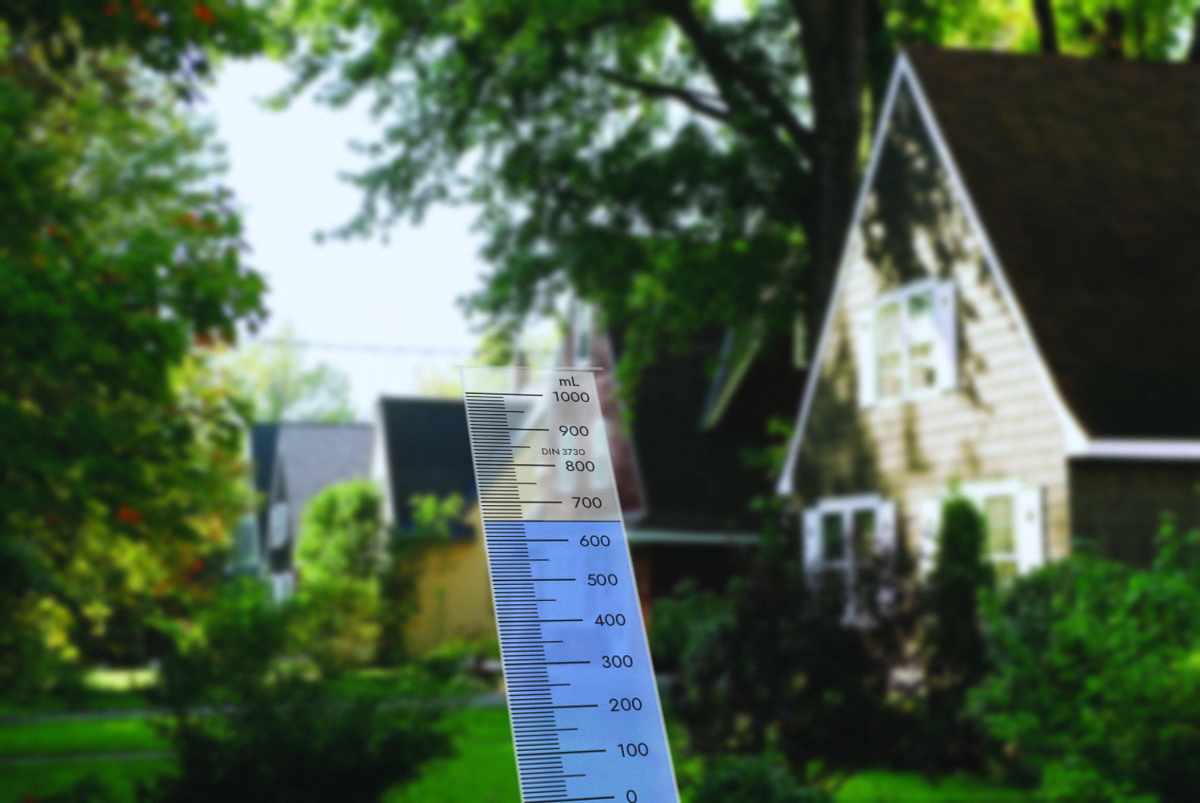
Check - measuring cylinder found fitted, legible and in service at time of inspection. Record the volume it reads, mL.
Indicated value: 650 mL
